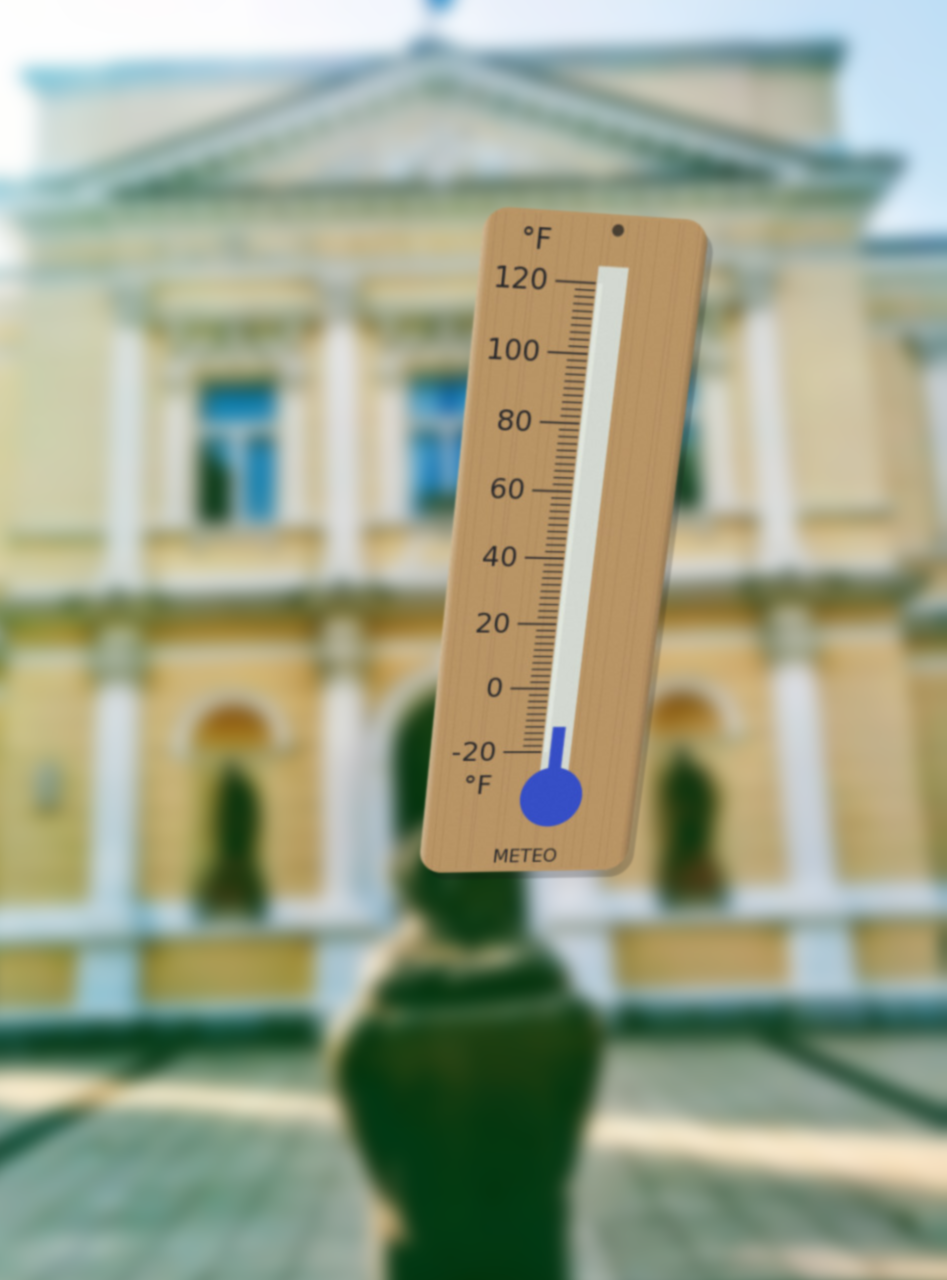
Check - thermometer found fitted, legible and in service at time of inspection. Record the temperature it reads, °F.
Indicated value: -12 °F
